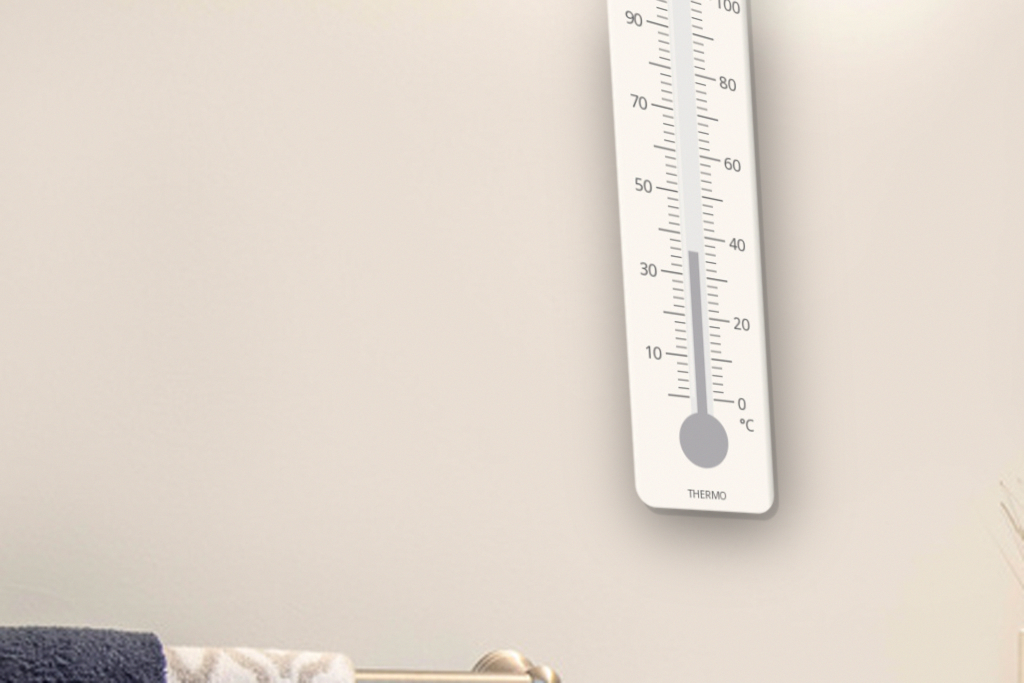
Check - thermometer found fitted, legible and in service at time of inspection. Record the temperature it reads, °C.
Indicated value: 36 °C
